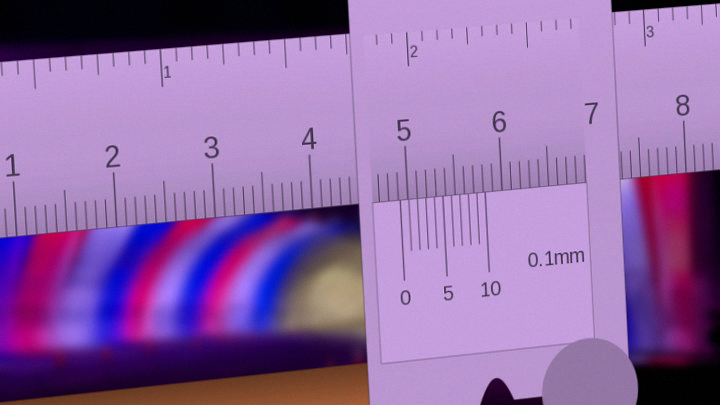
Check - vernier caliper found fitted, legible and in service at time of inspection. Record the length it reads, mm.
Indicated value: 49.2 mm
